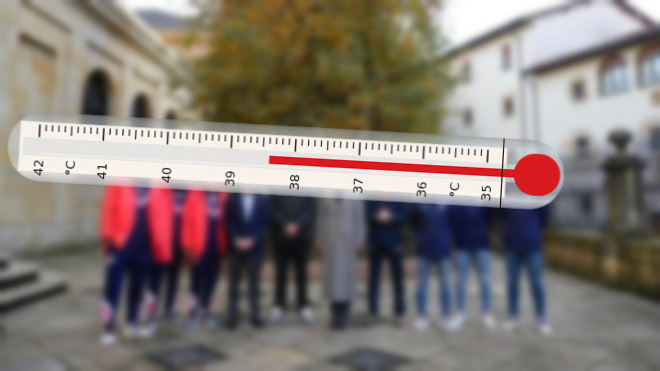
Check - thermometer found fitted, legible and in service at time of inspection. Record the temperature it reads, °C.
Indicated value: 38.4 °C
